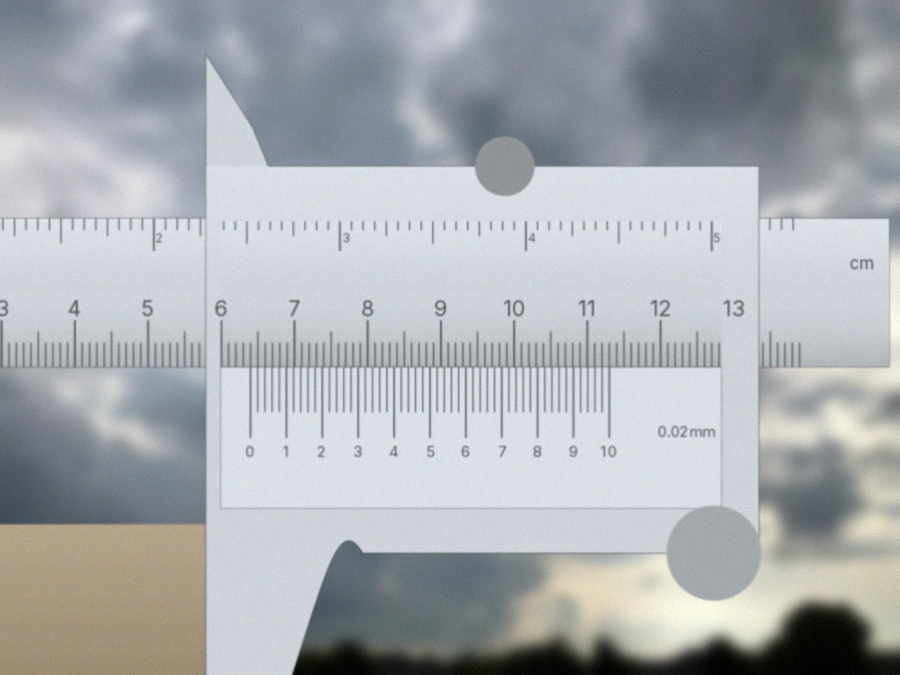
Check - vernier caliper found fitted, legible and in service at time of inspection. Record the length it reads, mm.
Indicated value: 64.0 mm
